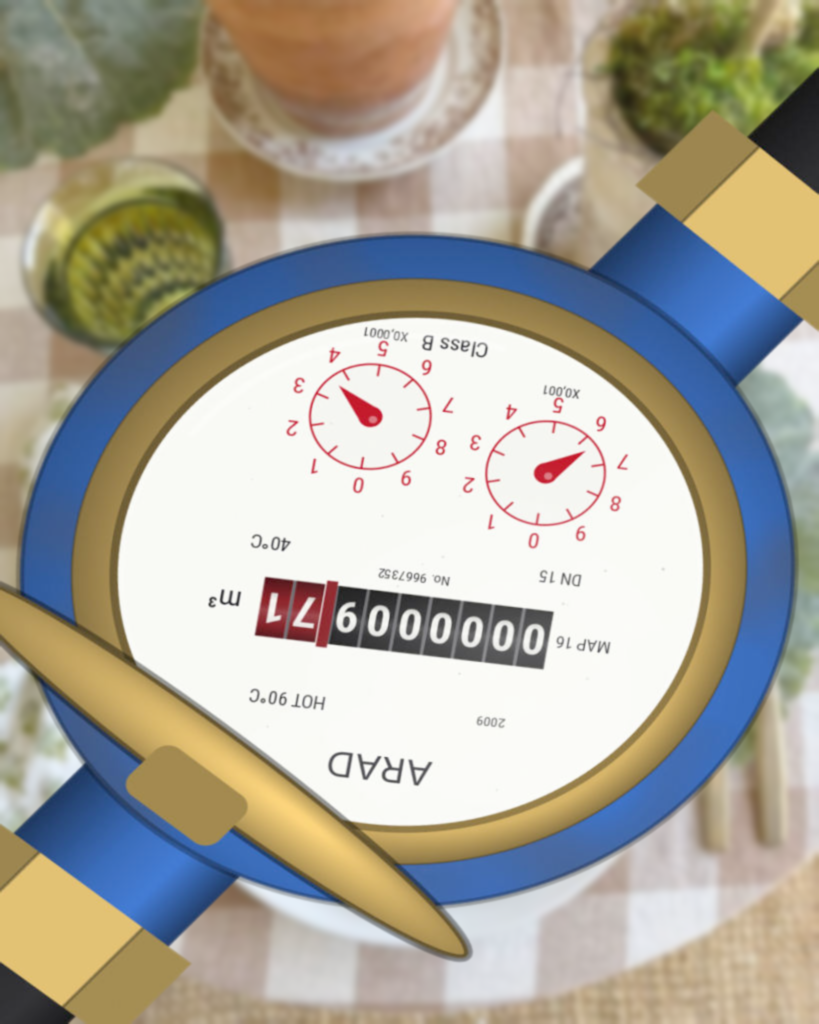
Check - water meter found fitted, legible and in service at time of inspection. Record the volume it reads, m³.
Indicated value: 9.7163 m³
